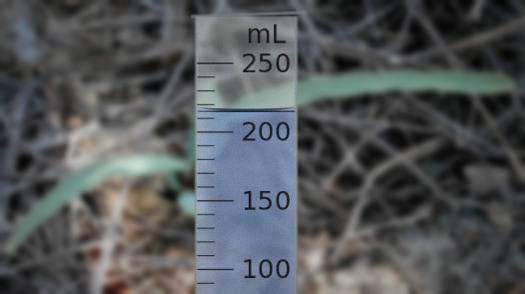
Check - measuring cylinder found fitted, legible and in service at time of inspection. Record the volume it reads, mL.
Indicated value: 215 mL
